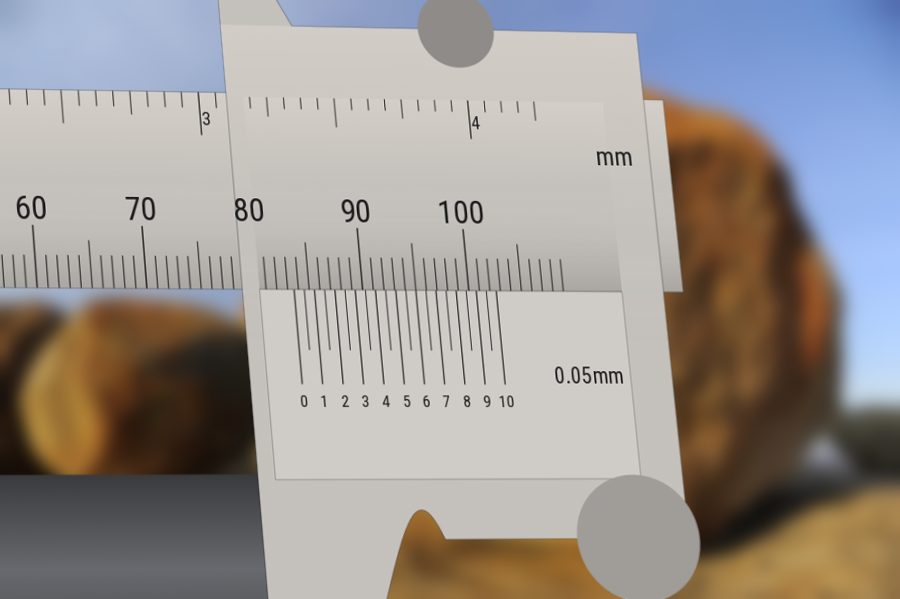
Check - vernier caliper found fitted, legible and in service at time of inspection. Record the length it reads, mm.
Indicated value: 83.6 mm
